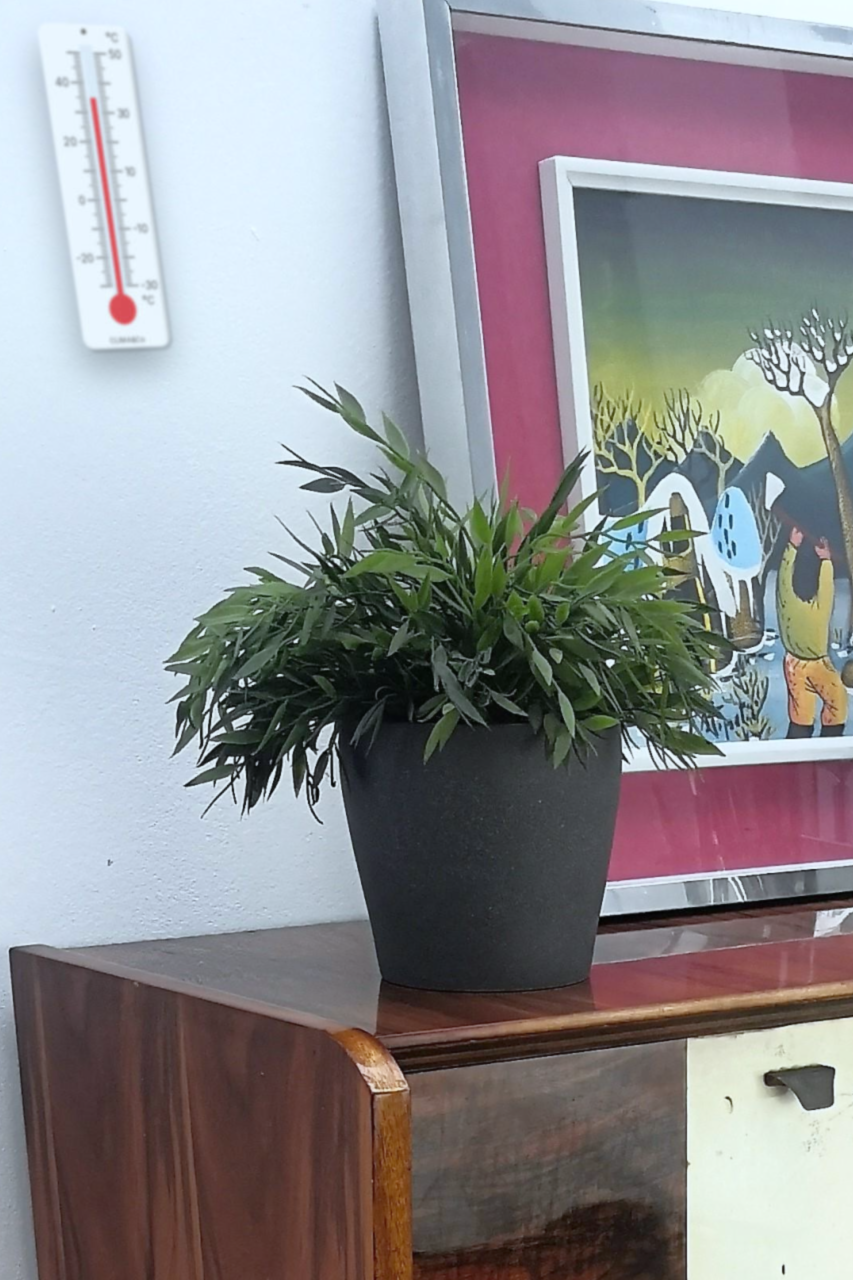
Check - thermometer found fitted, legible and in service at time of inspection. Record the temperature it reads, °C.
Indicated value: 35 °C
